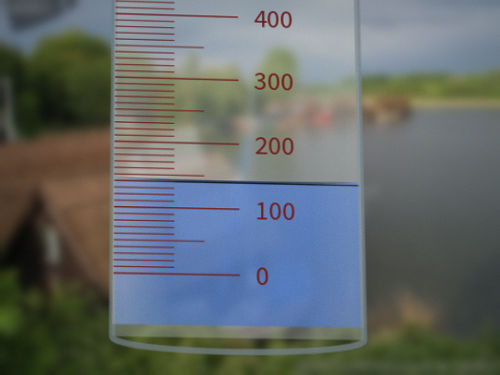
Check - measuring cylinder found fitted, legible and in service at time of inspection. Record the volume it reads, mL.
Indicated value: 140 mL
